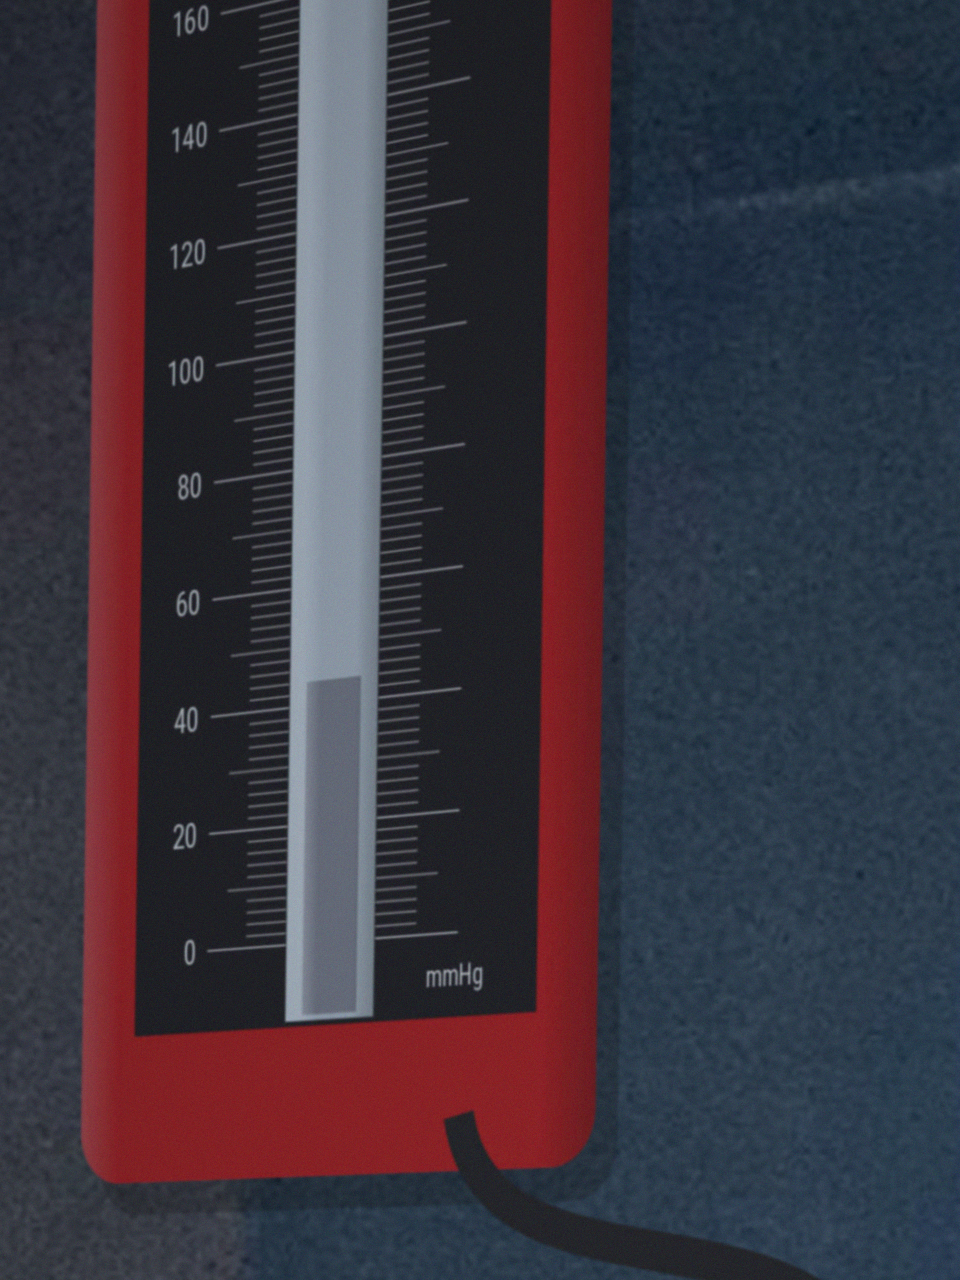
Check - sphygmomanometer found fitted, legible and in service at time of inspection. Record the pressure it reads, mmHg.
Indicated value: 44 mmHg
